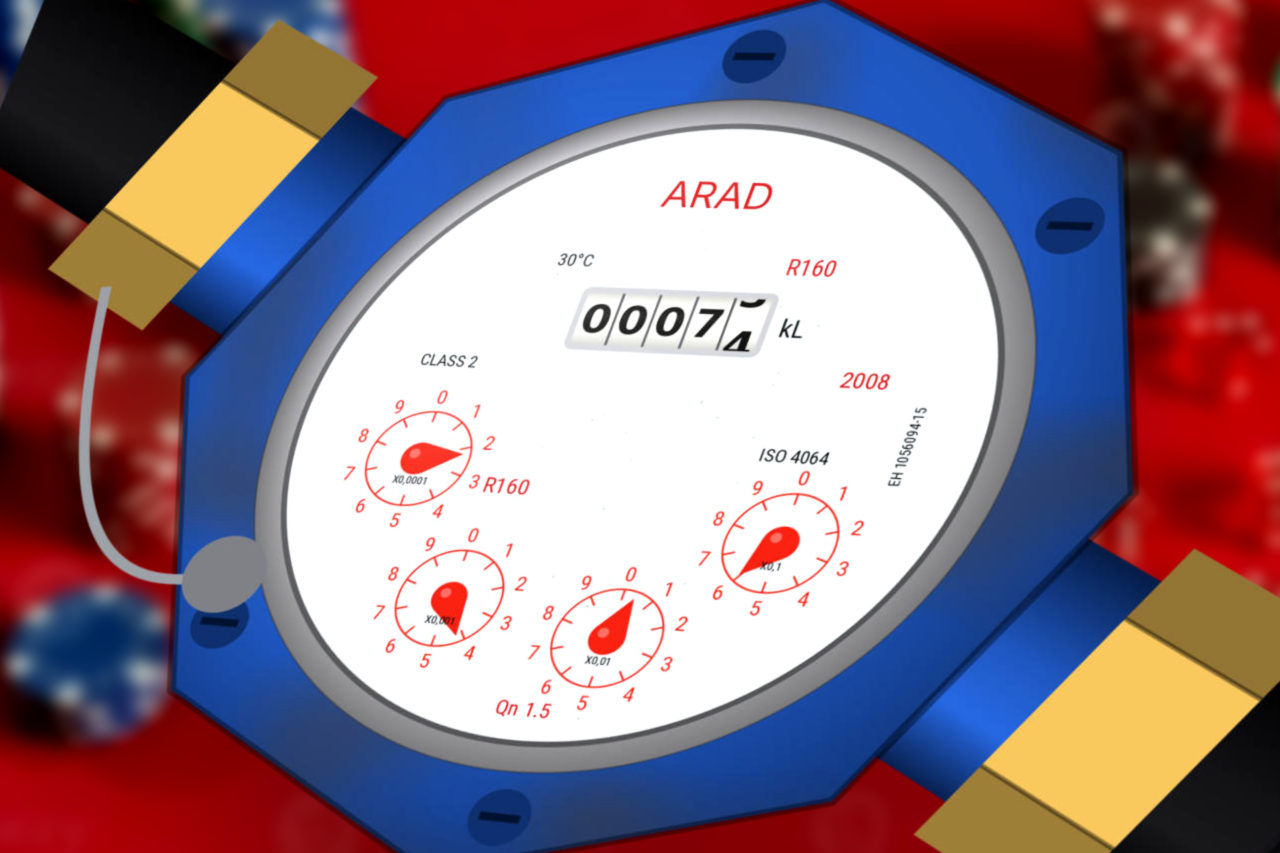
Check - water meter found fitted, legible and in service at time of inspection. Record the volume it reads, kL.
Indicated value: 73.6042 kL
